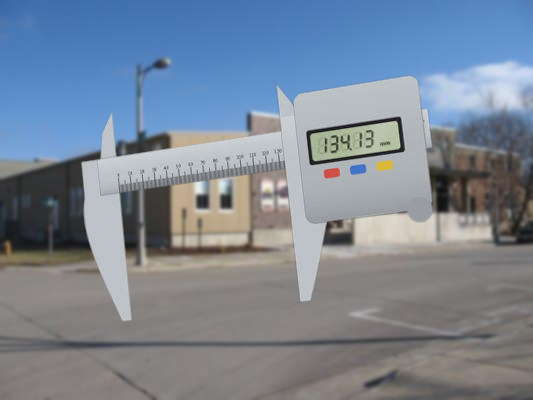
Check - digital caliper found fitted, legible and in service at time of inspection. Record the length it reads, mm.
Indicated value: 134.13 mm
